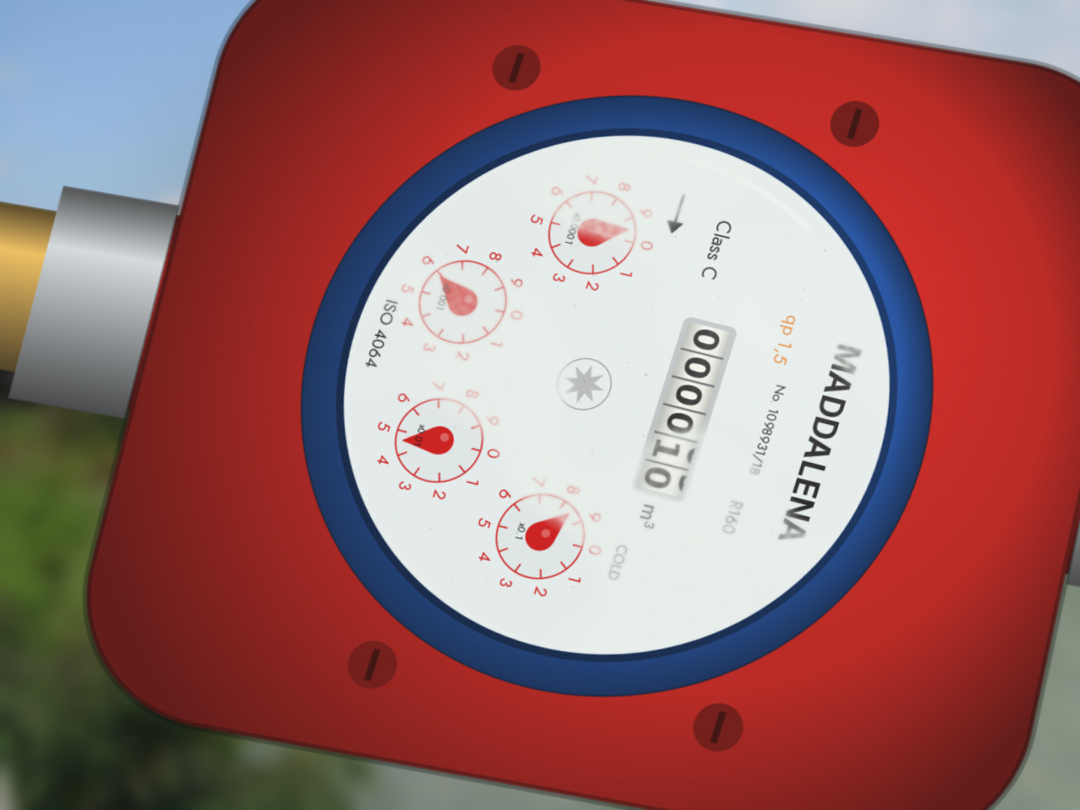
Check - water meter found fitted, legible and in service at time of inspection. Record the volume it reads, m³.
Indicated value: 9.8459 m³
